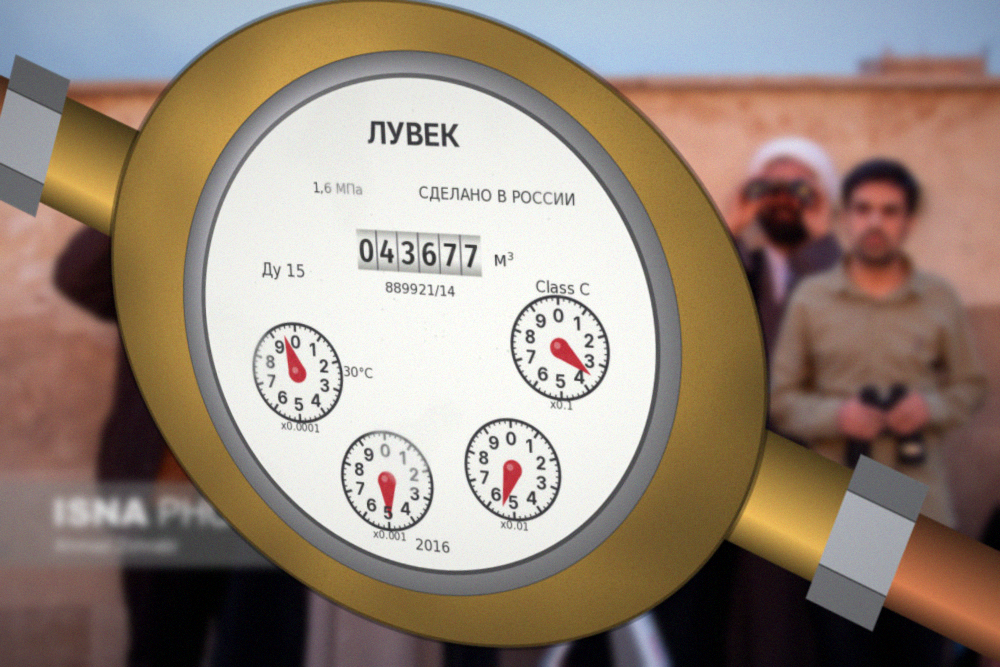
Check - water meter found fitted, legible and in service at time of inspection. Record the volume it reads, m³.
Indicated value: 43677.3549 m³
